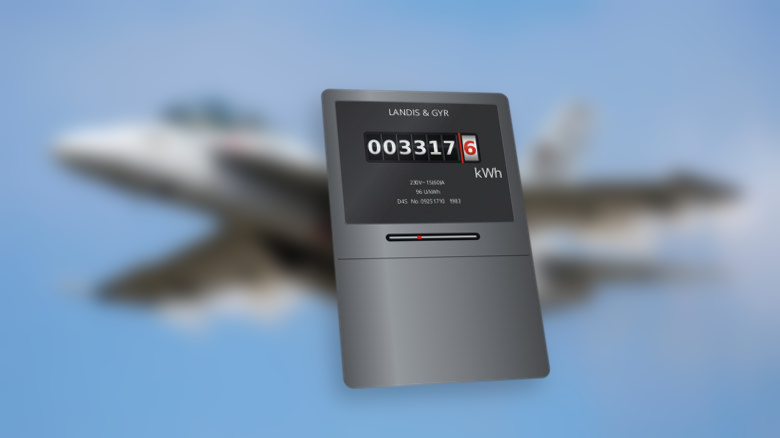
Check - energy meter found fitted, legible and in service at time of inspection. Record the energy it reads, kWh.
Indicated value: 3317.6 kWh
